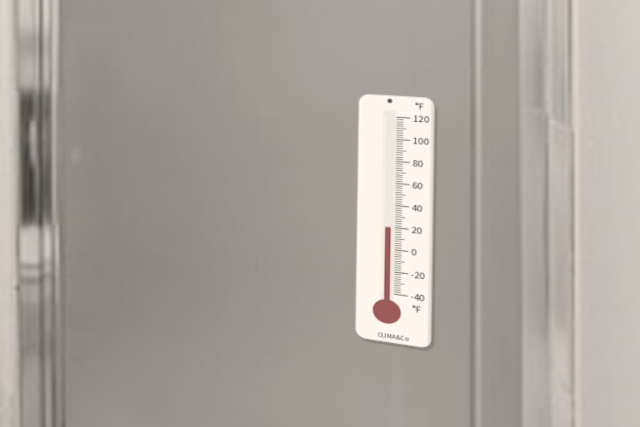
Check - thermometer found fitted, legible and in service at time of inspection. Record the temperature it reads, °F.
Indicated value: 20 °F
